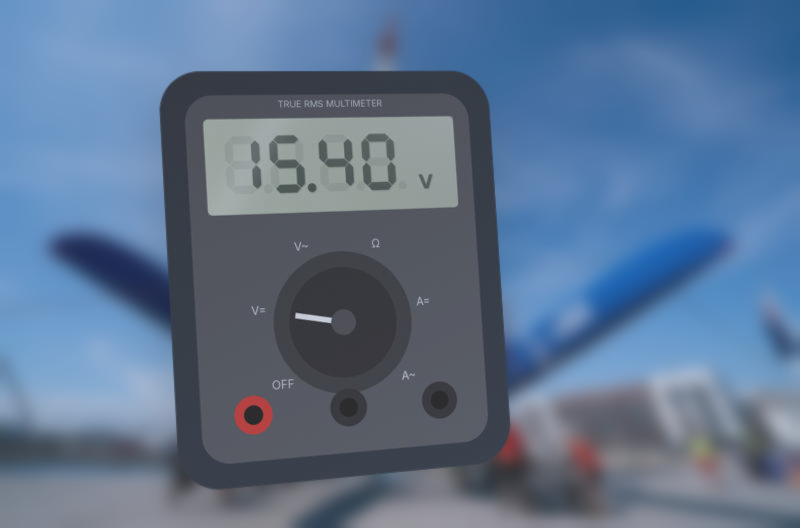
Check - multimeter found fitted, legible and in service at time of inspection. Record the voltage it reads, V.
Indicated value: 15.40 V
